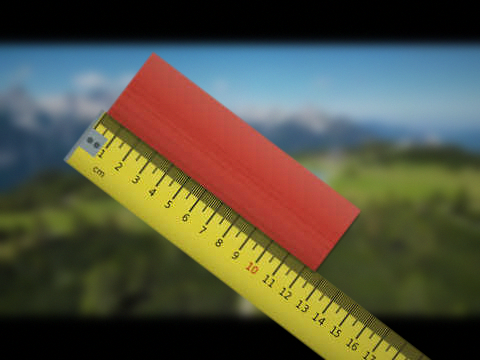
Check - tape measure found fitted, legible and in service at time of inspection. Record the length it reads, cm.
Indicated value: 12.5 cm
